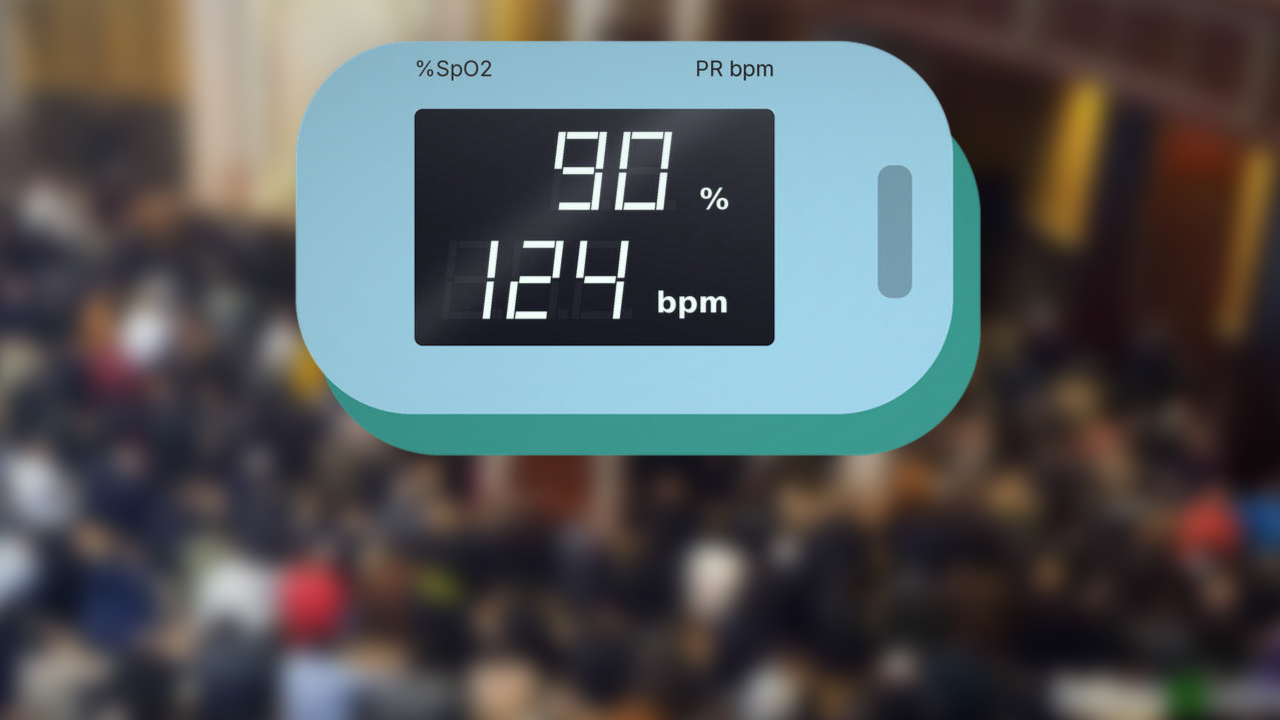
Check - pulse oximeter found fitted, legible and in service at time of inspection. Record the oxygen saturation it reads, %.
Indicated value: 90 %
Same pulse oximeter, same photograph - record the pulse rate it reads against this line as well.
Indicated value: 124 bpm
